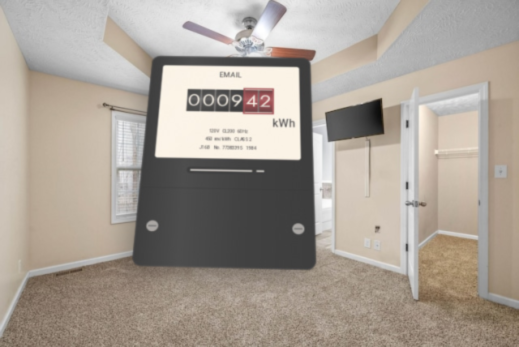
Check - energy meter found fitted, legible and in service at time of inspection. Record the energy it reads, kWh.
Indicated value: 9.42 kWh
